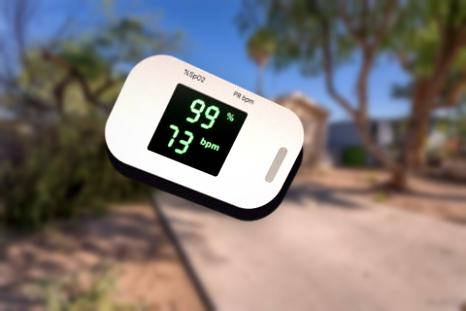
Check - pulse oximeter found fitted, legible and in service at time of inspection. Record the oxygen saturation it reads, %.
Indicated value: 99 %
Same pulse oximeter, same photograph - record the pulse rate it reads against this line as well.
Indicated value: 73 bpm
